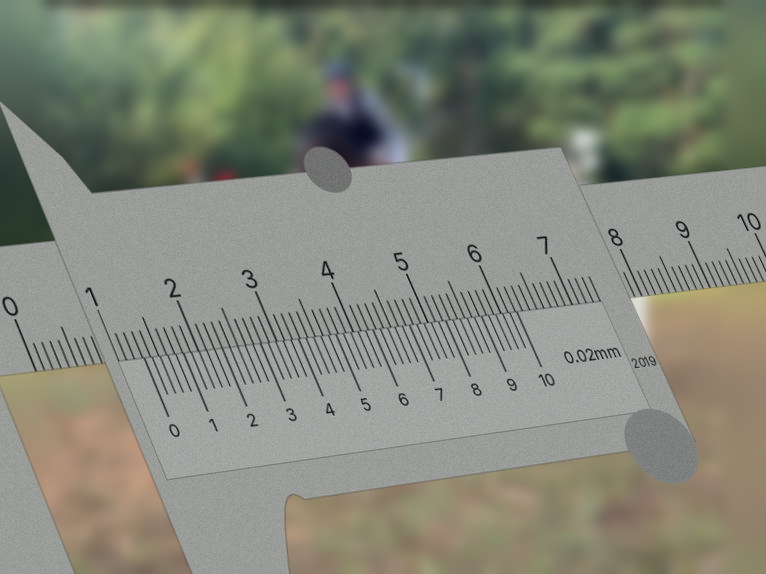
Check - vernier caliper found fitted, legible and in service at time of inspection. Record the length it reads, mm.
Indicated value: 13.2 mm
